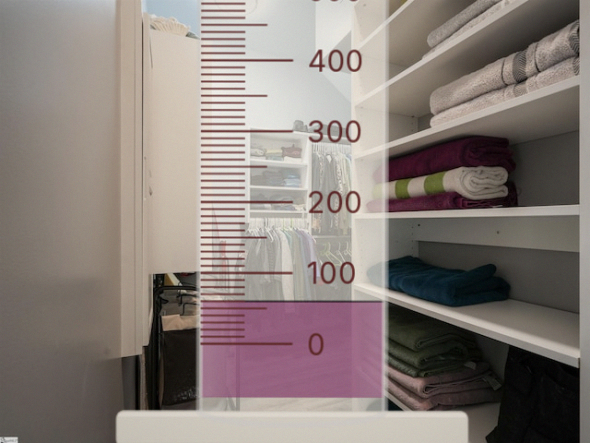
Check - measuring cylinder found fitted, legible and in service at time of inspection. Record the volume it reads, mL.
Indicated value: 60 mL
